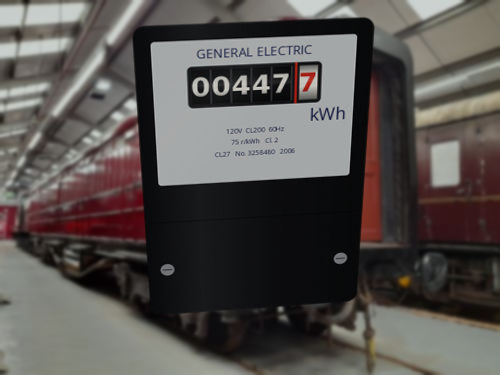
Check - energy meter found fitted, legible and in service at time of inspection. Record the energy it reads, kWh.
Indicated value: 447.7 kWh
